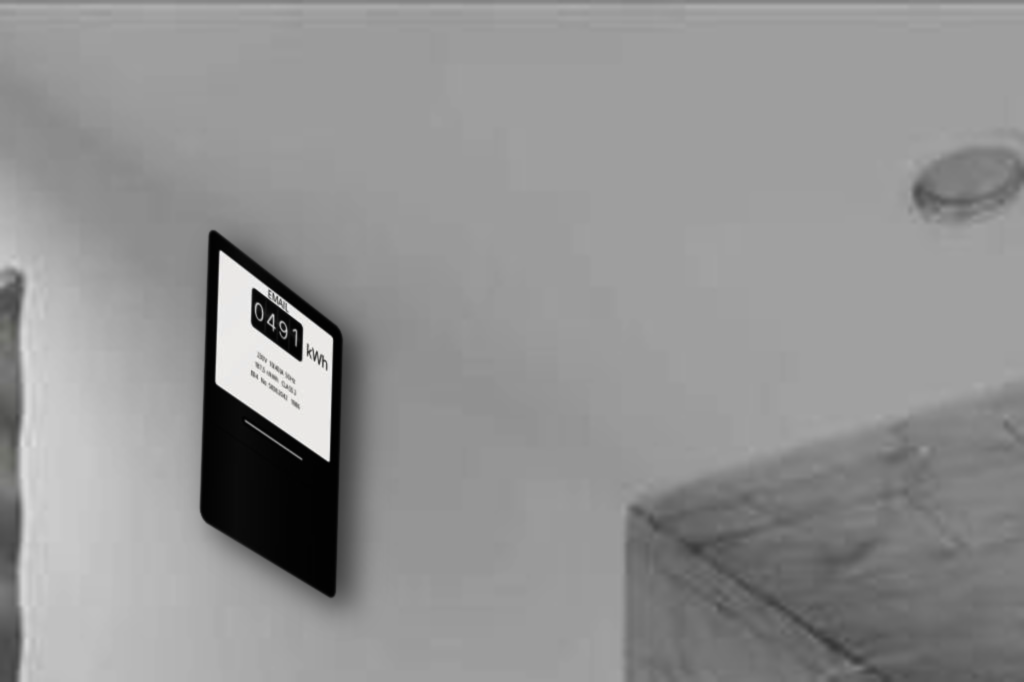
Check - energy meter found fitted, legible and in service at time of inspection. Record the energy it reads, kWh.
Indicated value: 491 kWh
